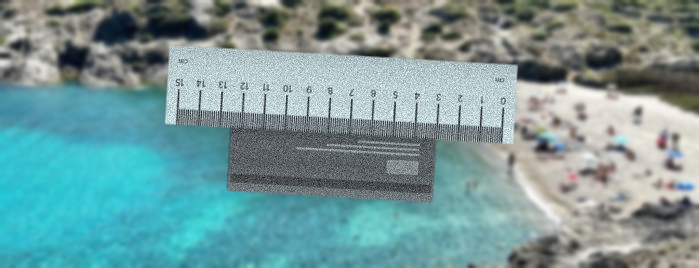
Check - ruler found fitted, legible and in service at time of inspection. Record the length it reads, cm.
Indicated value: 9.5 cm
